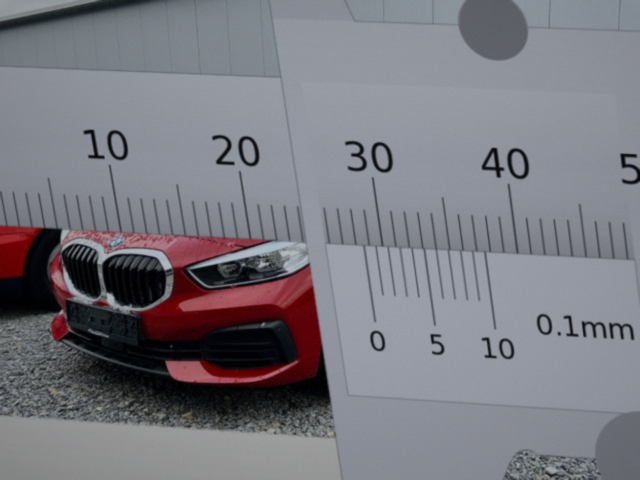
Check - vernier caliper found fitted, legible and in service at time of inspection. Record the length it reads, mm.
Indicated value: 28.6 mm
